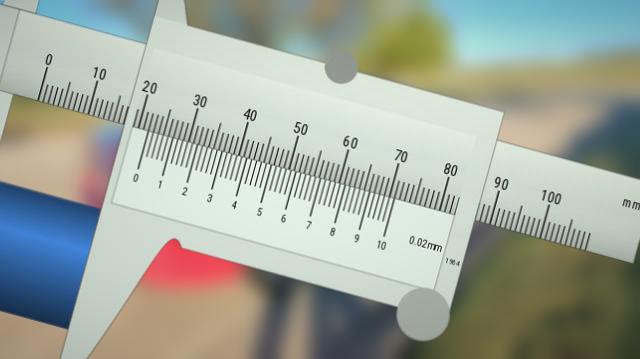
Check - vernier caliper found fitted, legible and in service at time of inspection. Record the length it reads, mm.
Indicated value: 22.0 mm
